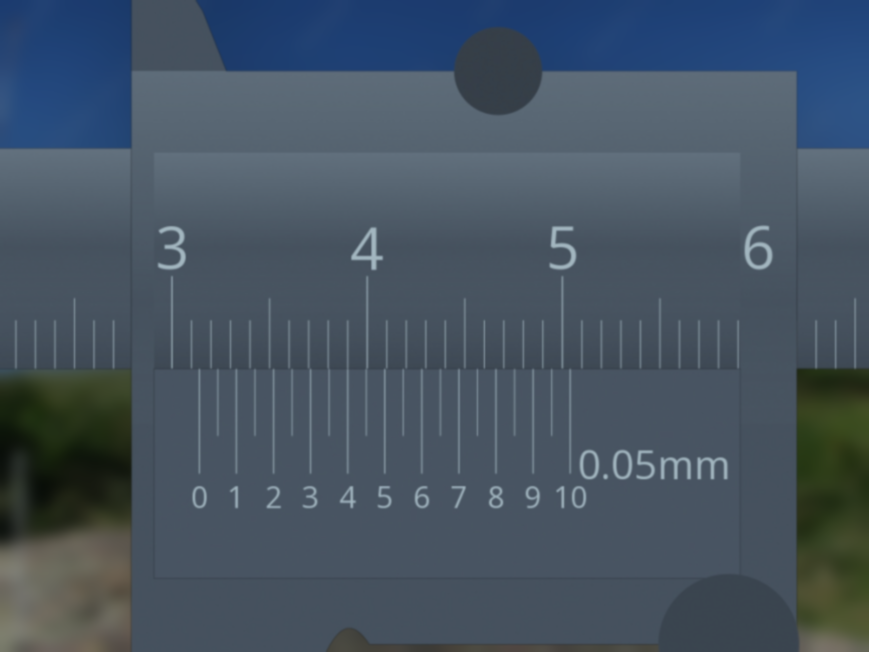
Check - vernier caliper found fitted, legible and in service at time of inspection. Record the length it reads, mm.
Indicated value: 31.4 mm
